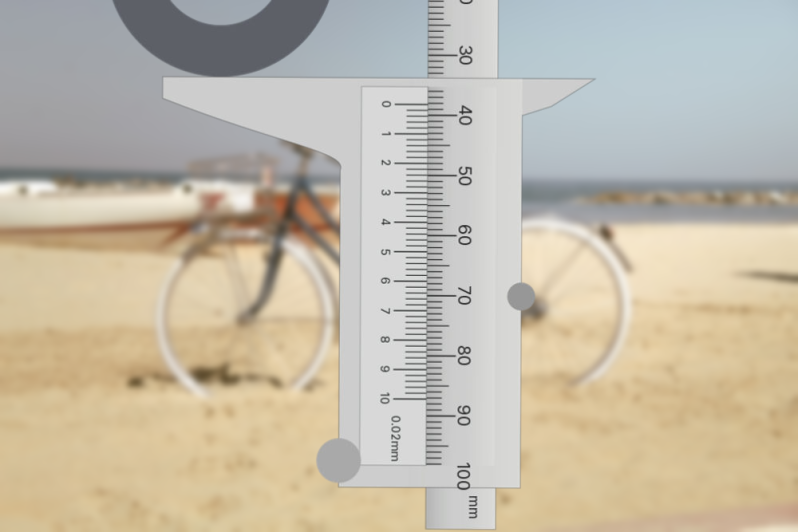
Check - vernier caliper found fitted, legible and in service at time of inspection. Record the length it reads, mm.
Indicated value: 38.2 mm
